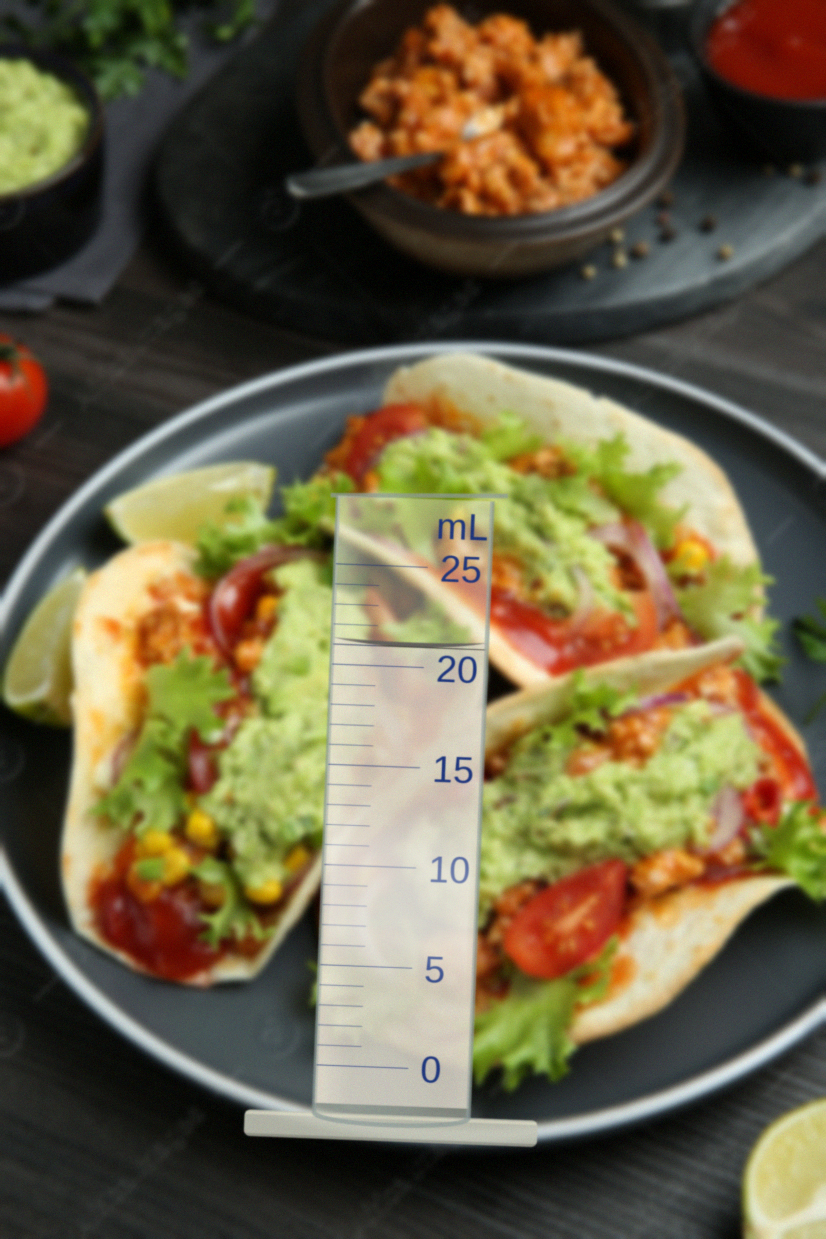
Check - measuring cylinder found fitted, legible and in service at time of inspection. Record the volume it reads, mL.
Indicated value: 21 mL
